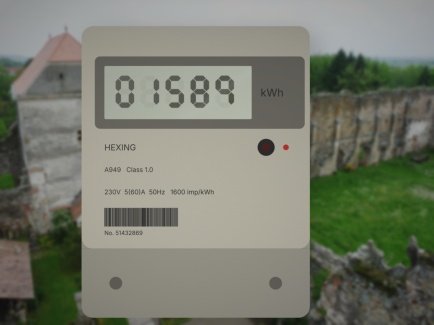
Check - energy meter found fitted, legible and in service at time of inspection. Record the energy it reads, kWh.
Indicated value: 1589 kWh
